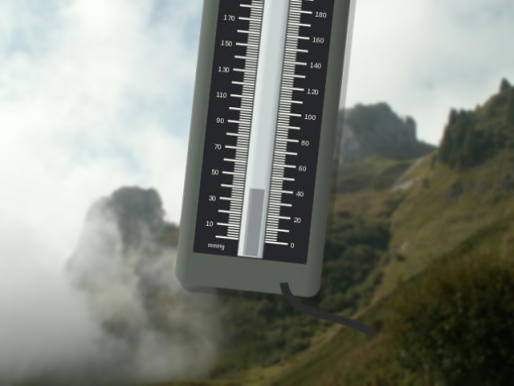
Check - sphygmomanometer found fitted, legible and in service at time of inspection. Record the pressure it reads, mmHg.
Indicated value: 40 mmHg
